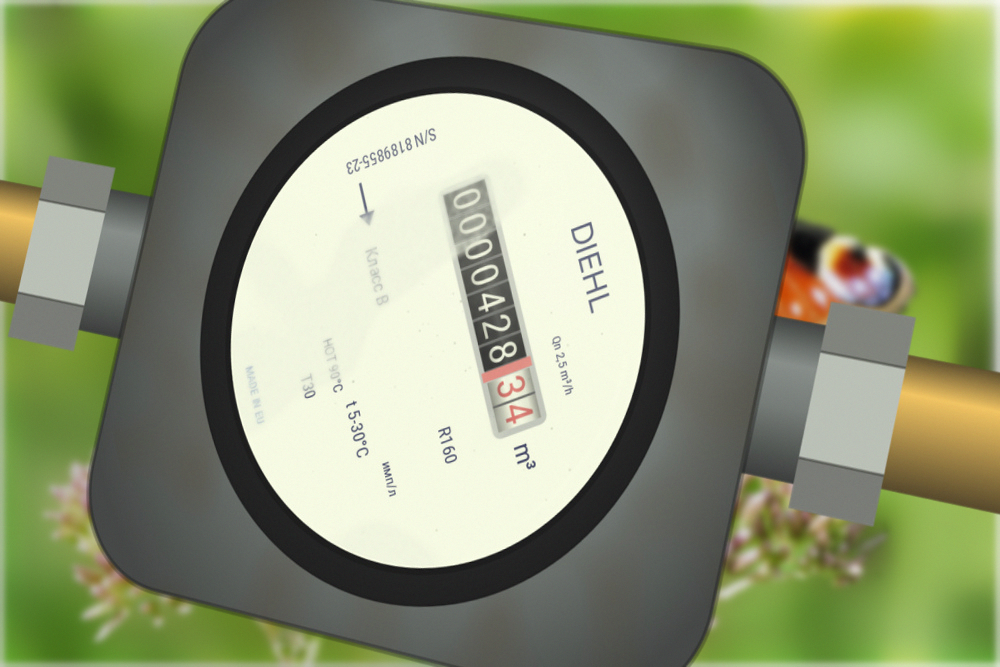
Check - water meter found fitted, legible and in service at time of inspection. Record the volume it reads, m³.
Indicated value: 428.34 m³
